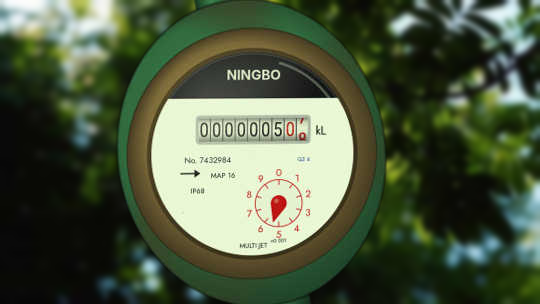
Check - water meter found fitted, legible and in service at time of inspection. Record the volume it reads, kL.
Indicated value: 5.075 kL
